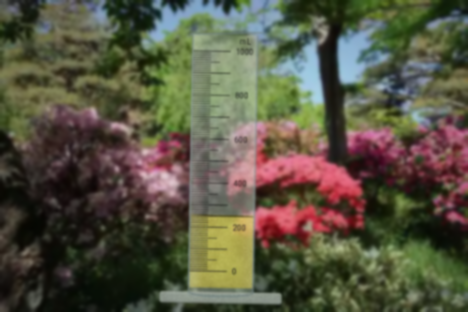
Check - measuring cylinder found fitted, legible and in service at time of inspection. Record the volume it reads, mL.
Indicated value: 250 mL
